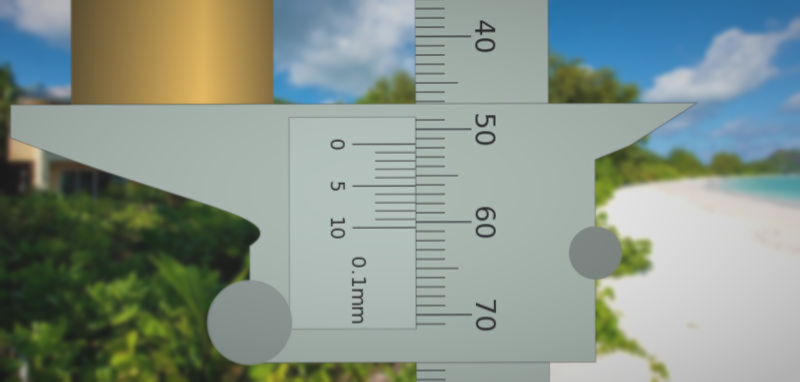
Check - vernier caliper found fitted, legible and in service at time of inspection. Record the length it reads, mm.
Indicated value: 51.6 mm
